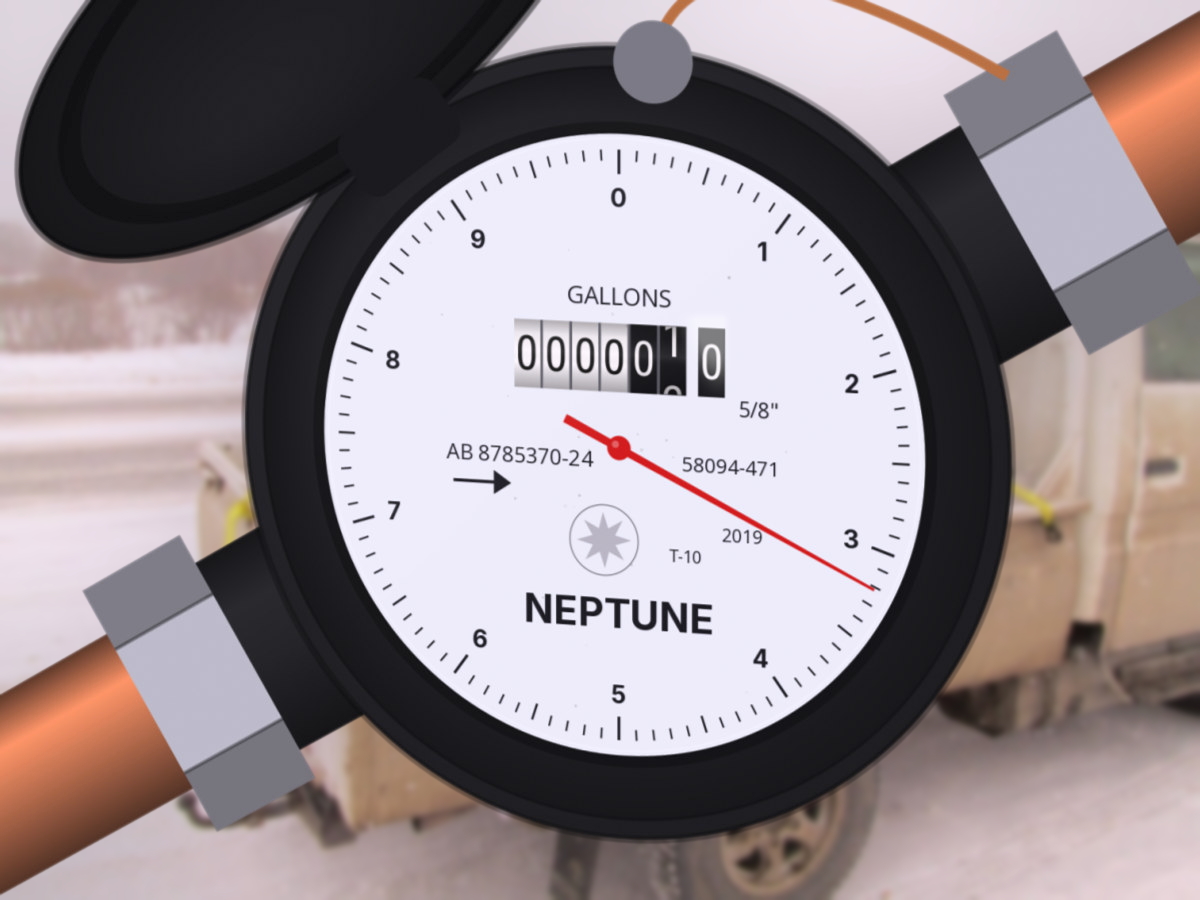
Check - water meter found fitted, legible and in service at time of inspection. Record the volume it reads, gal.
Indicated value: 13.2 gal
